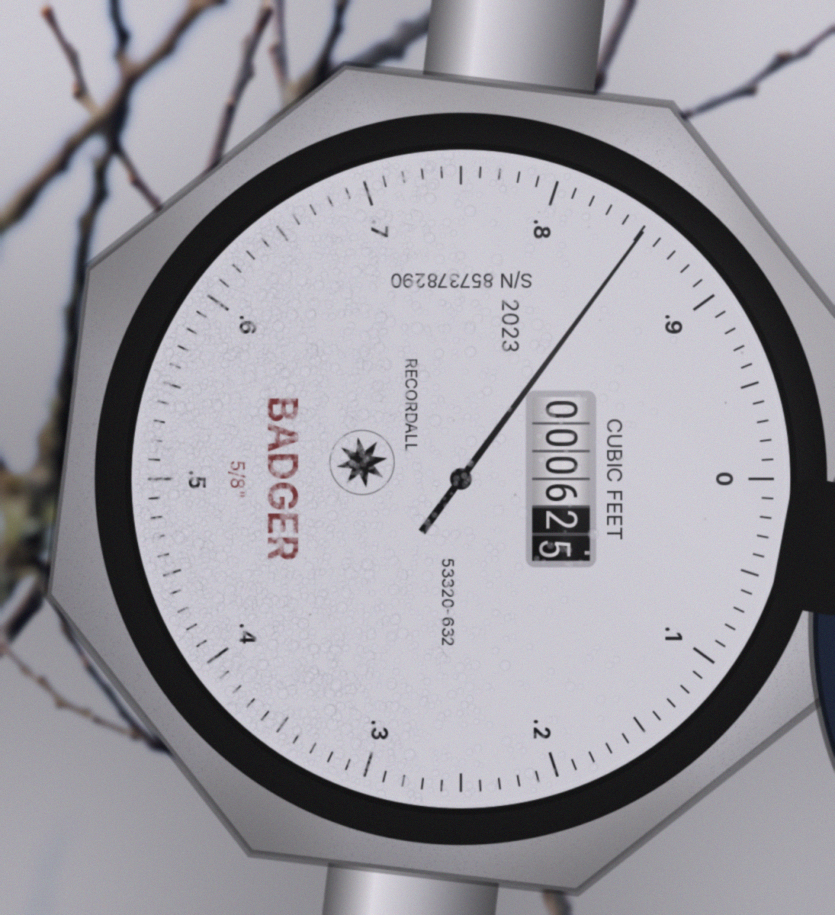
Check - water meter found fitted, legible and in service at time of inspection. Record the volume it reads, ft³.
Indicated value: 624.85 ft³
